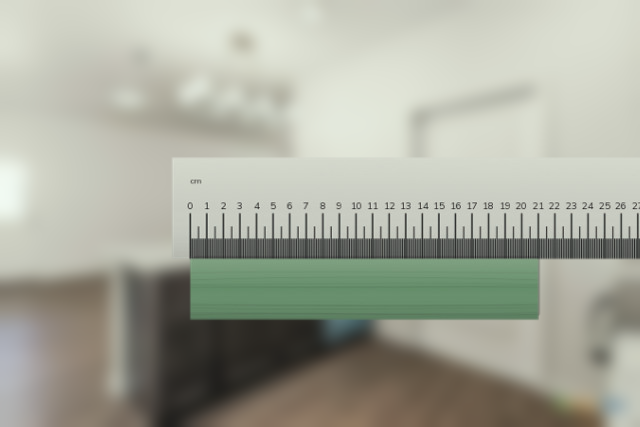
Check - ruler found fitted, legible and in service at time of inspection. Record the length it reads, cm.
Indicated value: 21 cm
